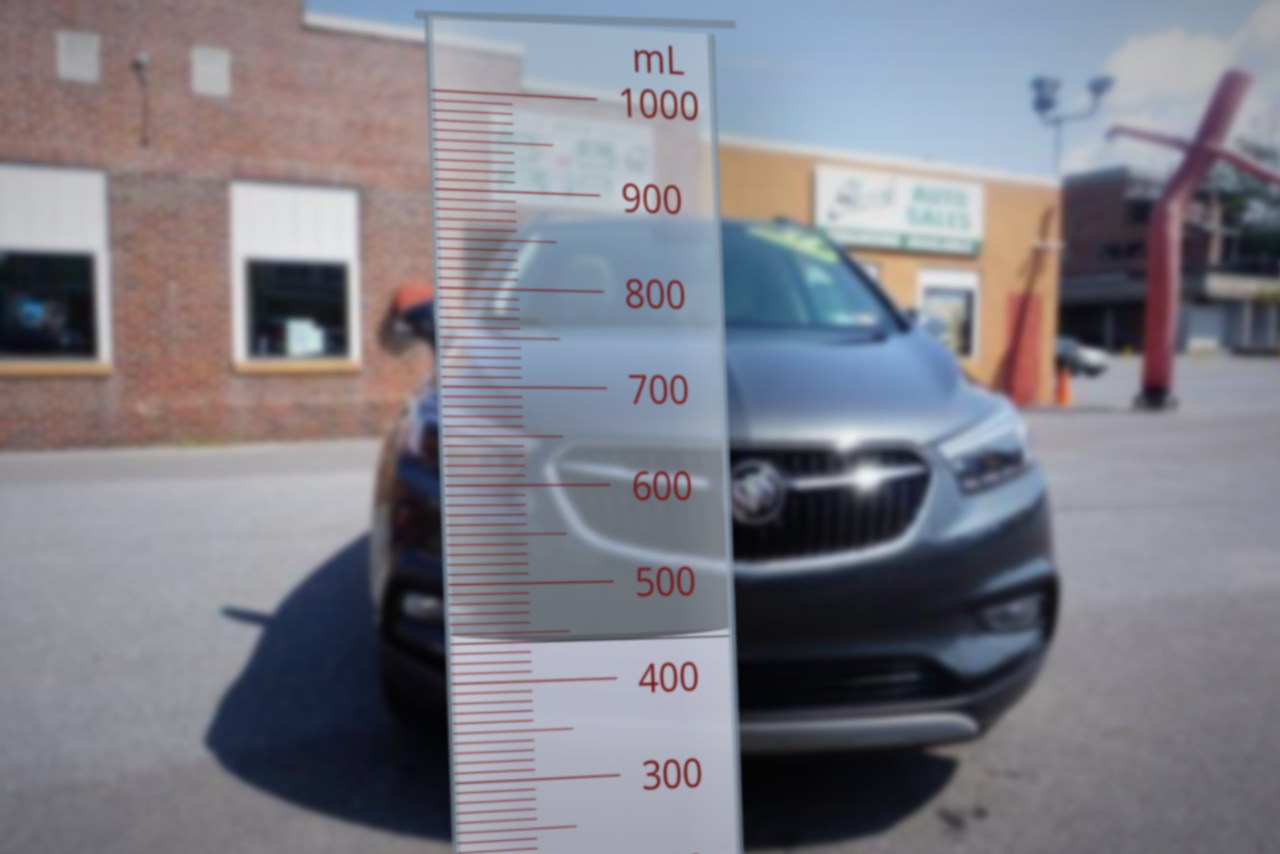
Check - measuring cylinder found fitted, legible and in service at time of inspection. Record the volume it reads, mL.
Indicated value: 440 mL
